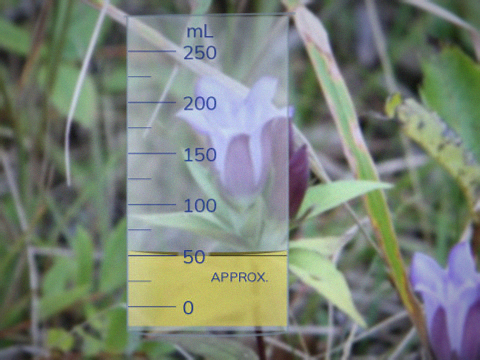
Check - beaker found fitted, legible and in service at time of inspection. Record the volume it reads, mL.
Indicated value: 50 mL
